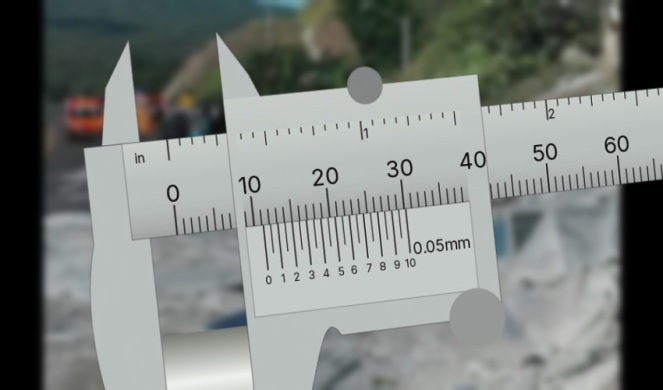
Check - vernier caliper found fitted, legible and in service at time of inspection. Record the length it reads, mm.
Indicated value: 11.2 mm
